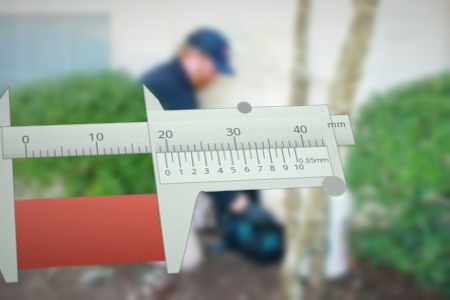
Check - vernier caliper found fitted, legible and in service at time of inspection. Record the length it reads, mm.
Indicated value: 19.6 mm
